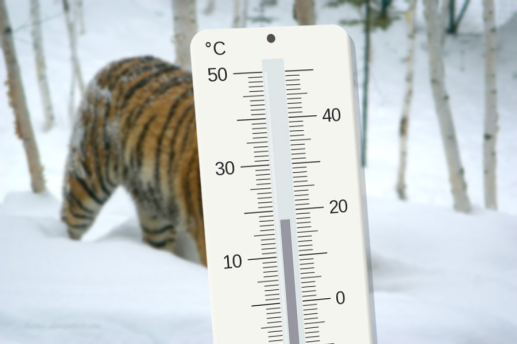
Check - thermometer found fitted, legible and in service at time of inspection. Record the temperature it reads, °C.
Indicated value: 18 °C
